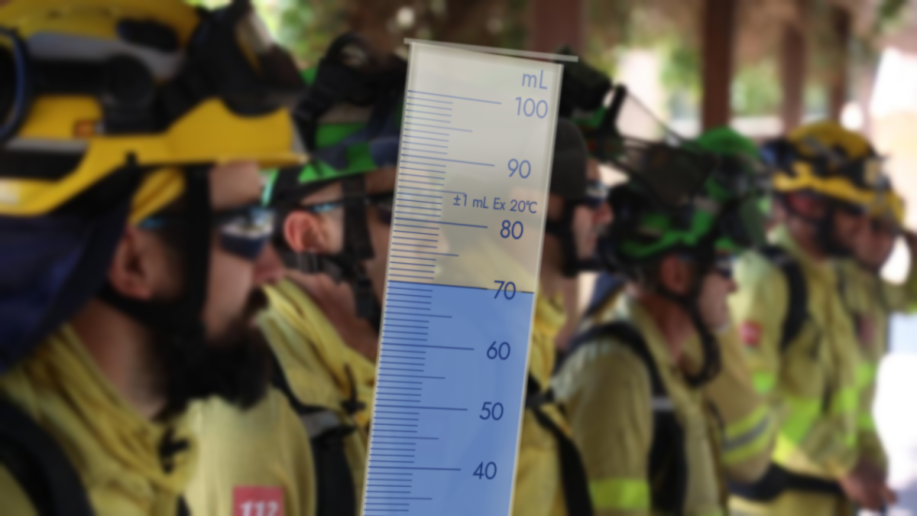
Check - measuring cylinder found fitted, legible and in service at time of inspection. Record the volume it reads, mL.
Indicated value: 70 mL
